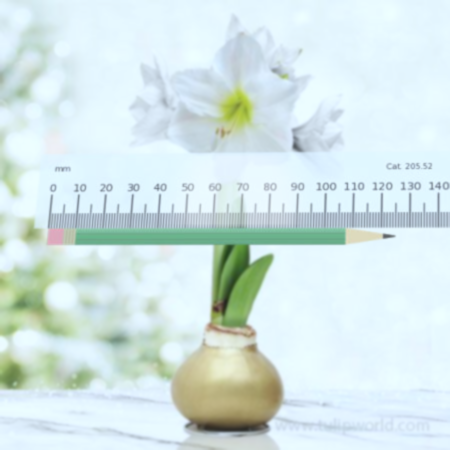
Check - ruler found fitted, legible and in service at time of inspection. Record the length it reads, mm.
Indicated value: 125 mm
